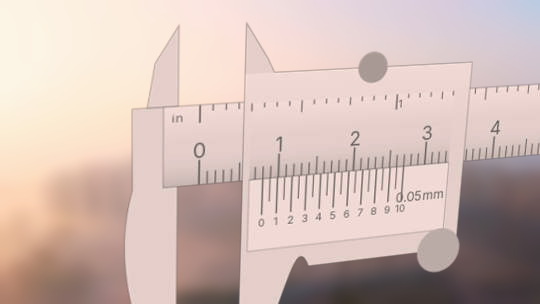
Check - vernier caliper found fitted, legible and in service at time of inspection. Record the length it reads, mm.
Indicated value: 8.0 mm
